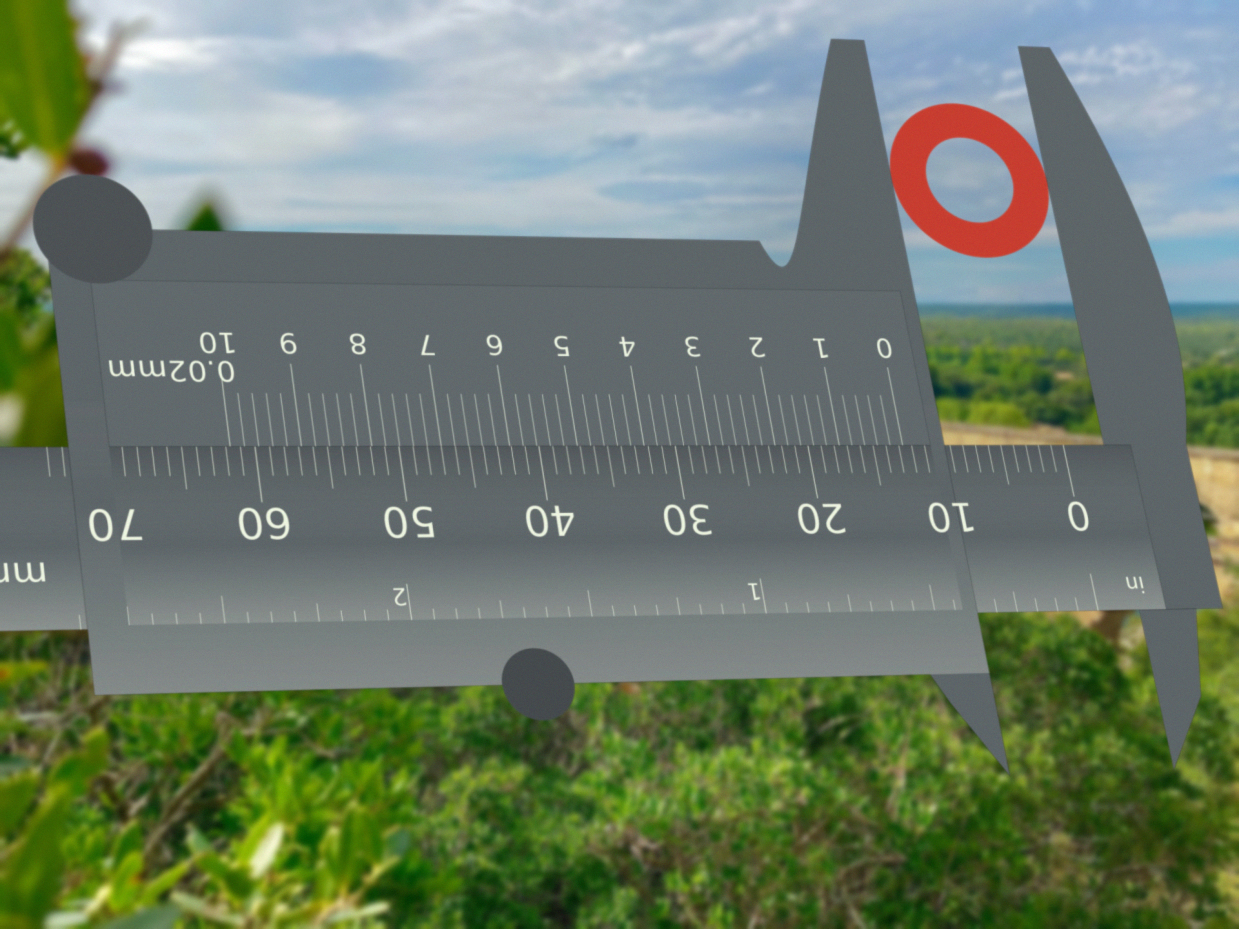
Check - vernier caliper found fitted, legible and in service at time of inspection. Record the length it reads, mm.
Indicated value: 12.7 mm
